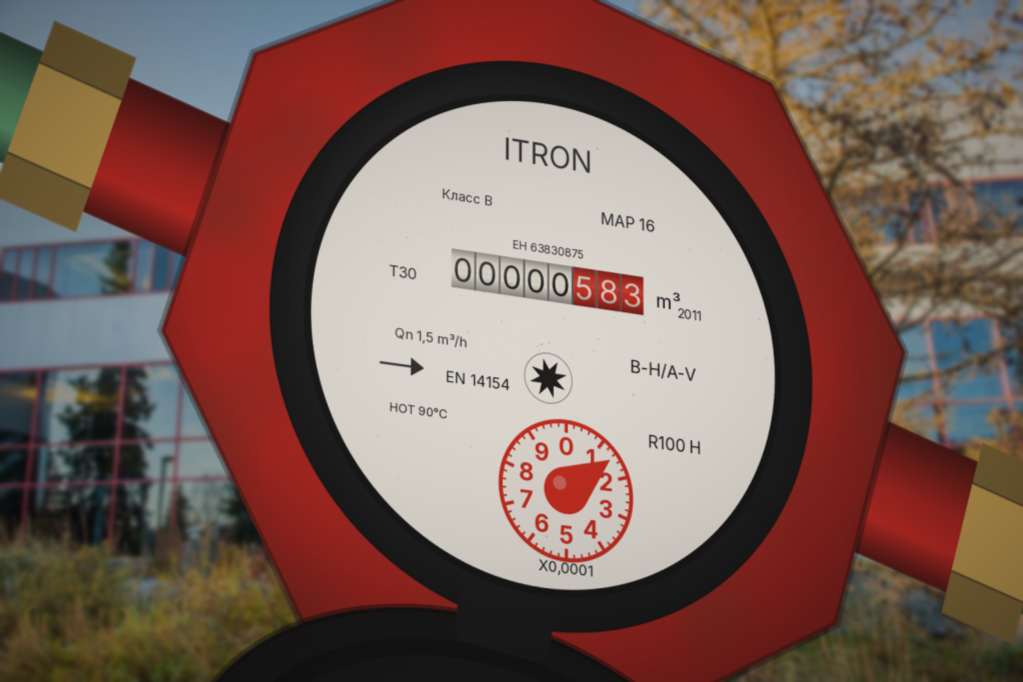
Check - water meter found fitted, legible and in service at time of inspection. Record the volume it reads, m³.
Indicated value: 0.5831 m³
